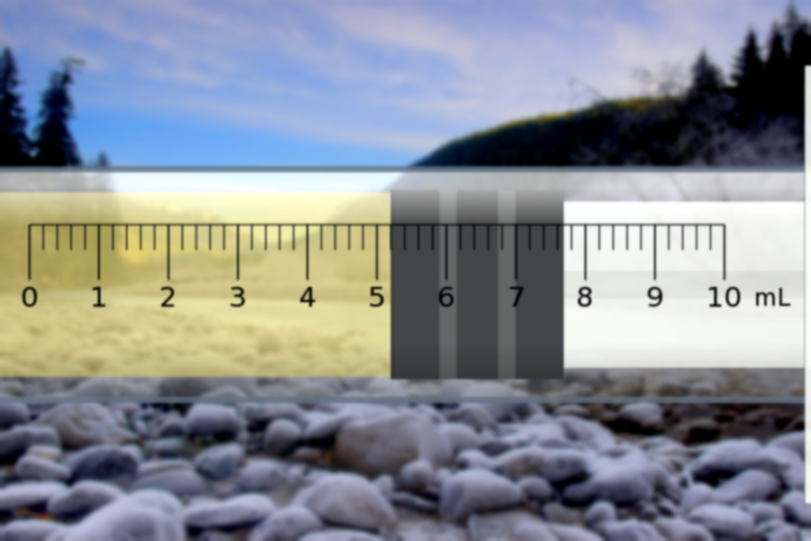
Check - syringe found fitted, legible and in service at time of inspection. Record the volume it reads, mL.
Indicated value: 5.2 mL
